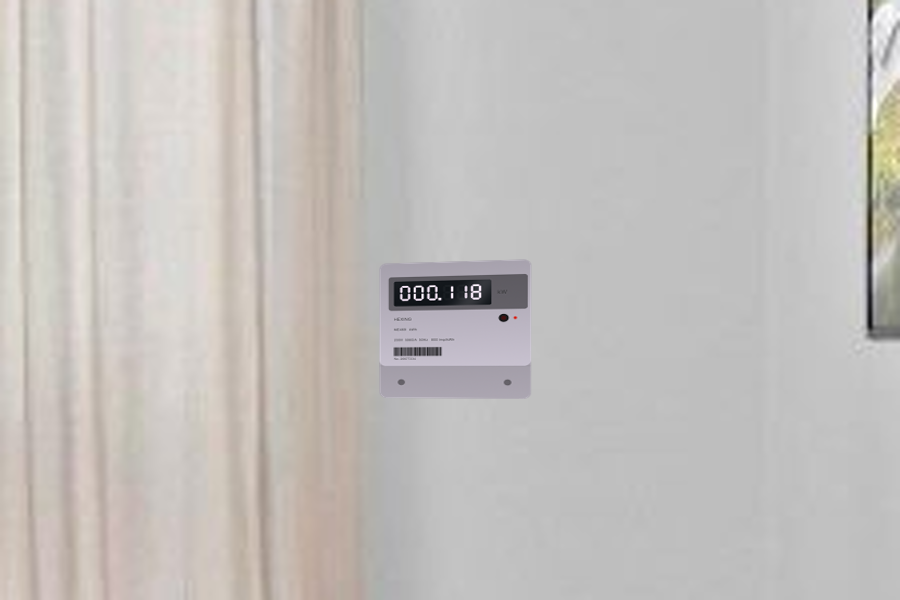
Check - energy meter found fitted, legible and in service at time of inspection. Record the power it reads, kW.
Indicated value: 0.118 kW
